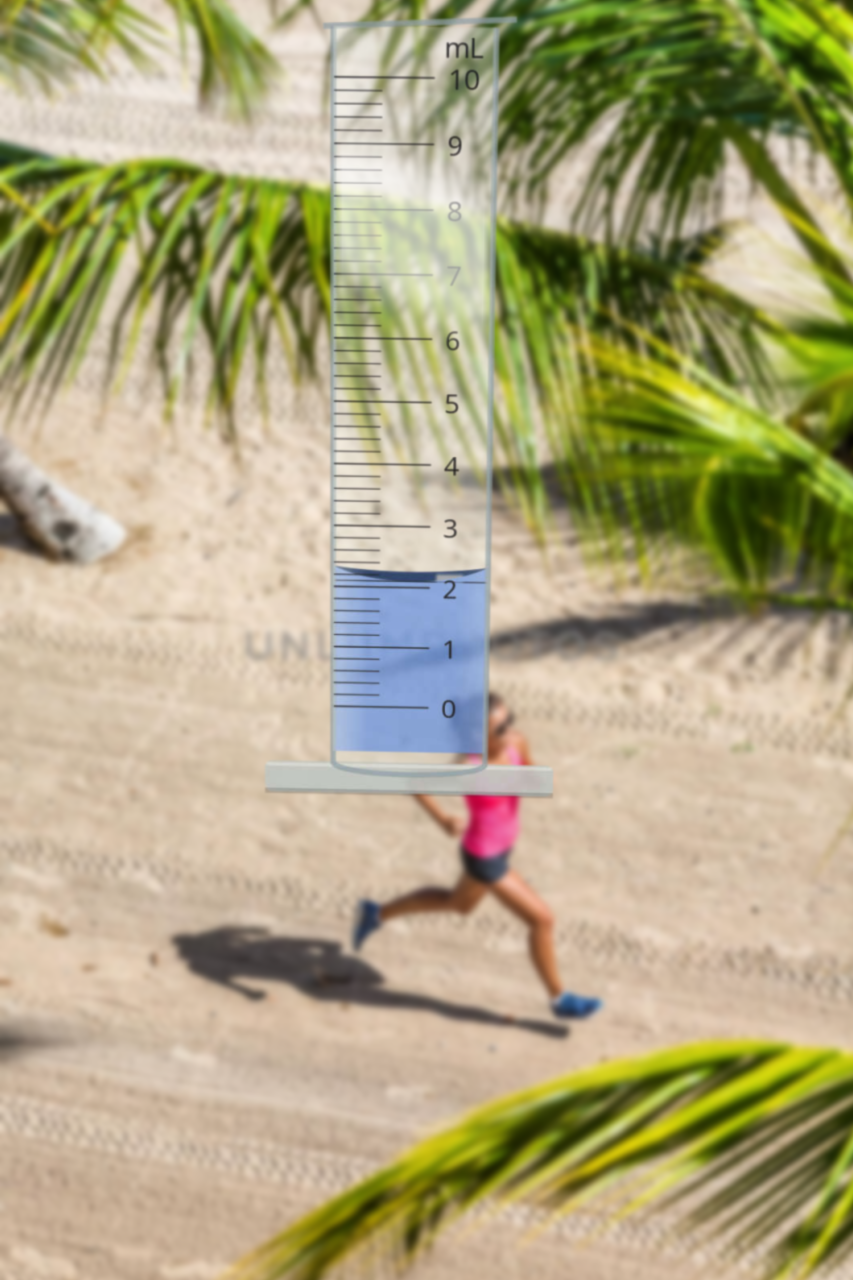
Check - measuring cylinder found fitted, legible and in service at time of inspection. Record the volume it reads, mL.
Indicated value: 2.1 mL
